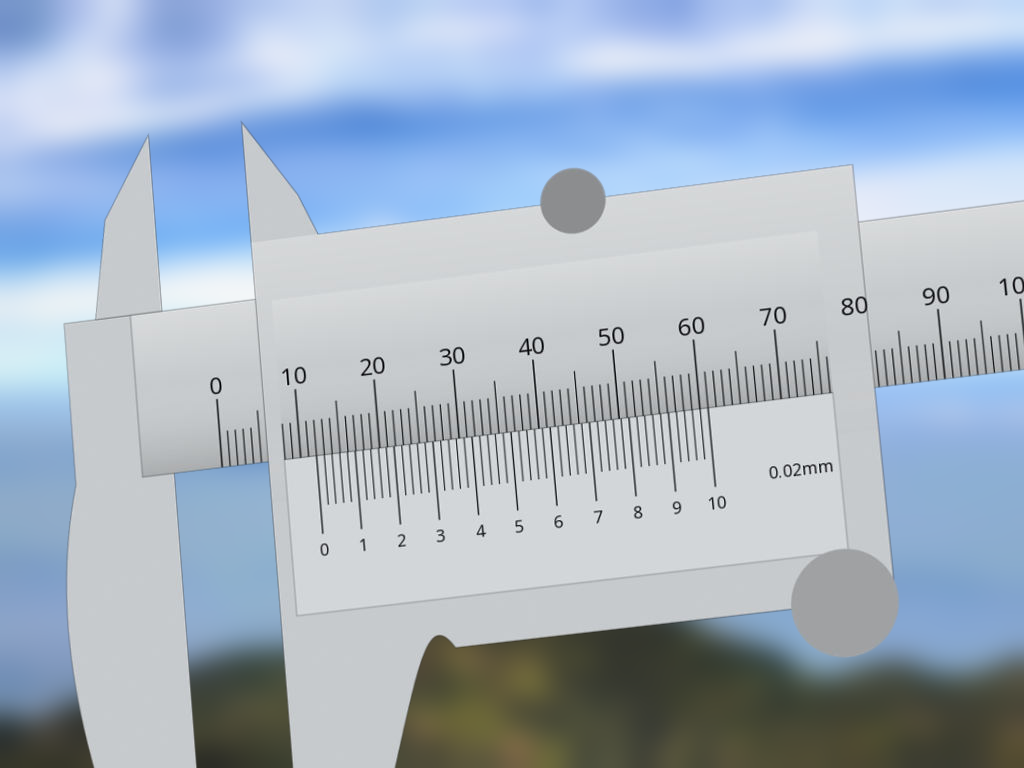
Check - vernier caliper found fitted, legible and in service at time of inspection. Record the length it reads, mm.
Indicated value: 12.0 mm
